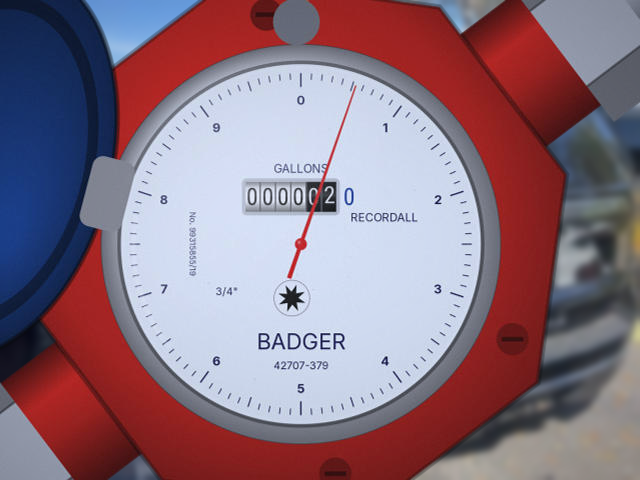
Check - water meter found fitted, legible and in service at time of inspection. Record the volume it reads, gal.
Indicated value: 20.5 gal
